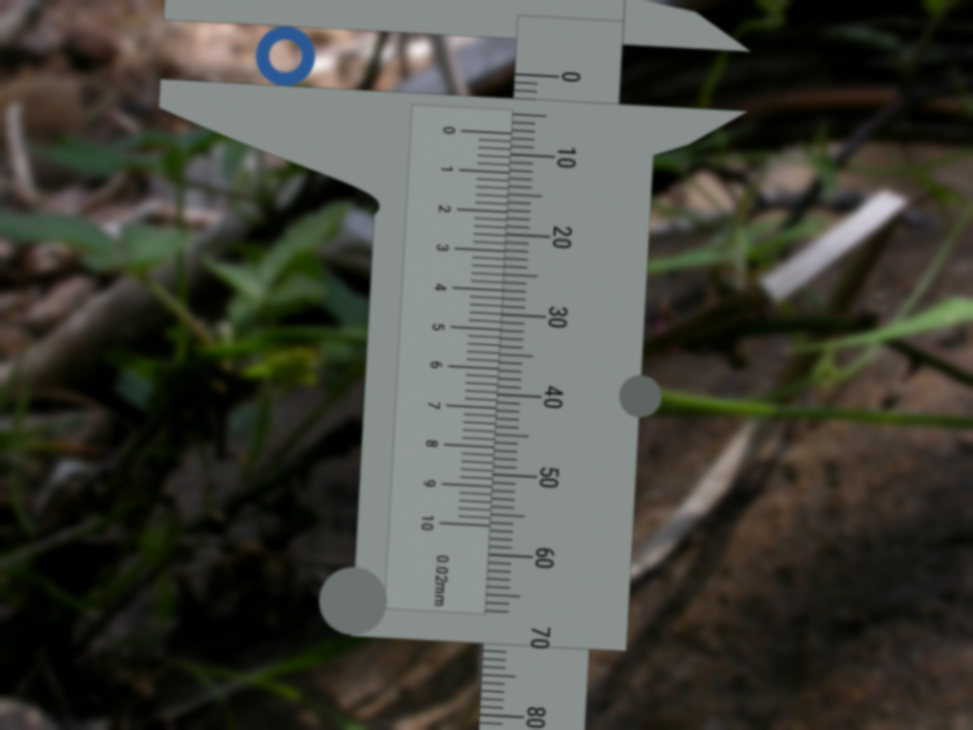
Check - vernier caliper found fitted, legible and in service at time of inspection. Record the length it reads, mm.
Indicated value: 7.4 mm
